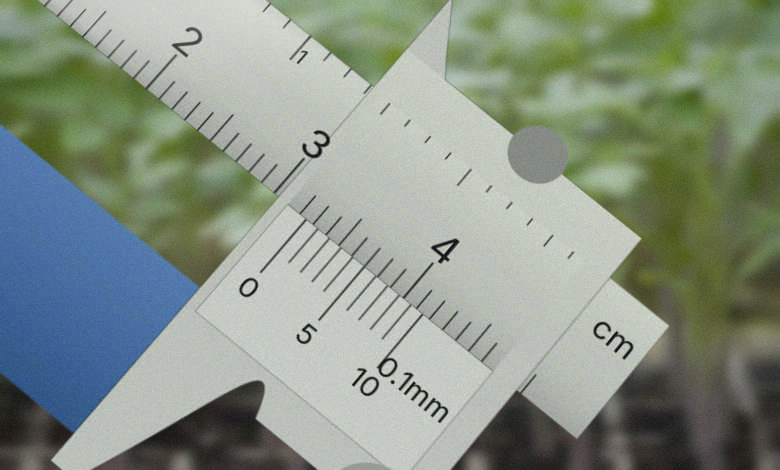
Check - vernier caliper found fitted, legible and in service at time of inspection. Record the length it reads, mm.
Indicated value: 32.5 mm
